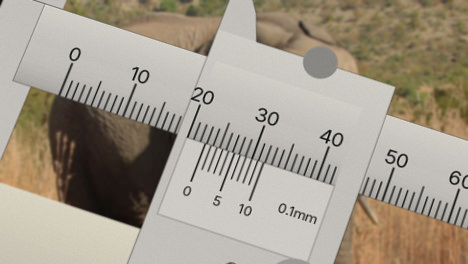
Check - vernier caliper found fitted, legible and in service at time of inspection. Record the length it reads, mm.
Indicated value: 22.8 mm
